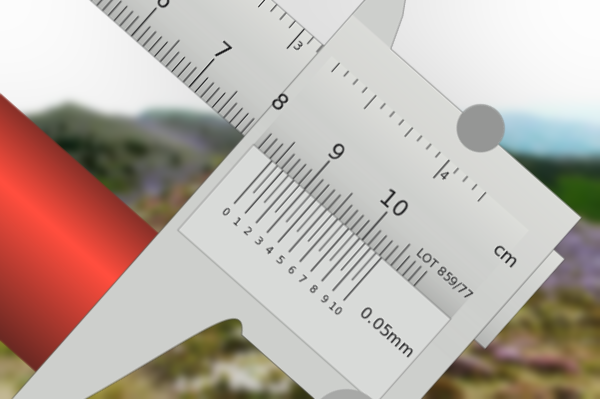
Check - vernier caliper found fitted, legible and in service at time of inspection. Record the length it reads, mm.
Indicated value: 84.4 mm
